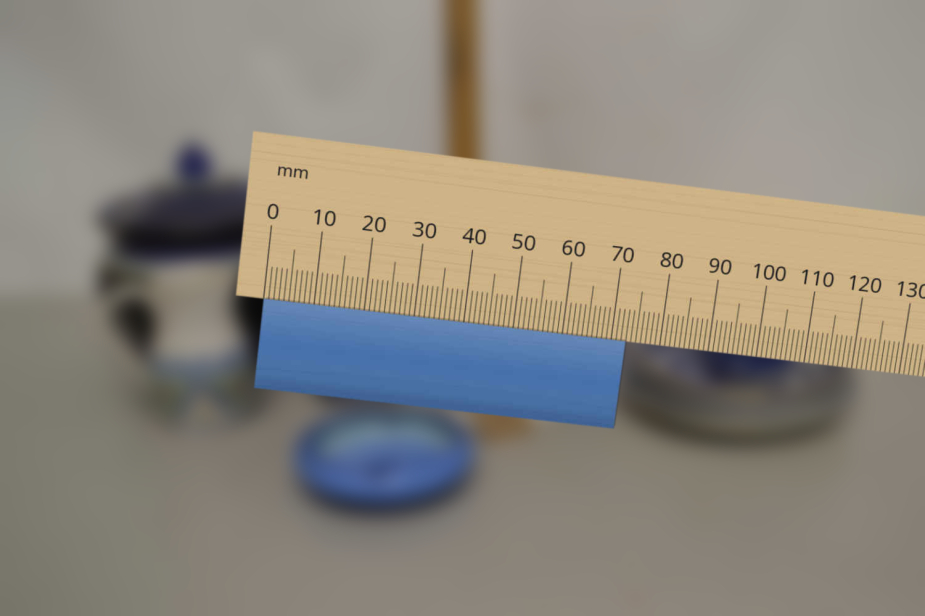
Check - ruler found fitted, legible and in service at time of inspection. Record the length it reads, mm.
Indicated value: 73 mm
